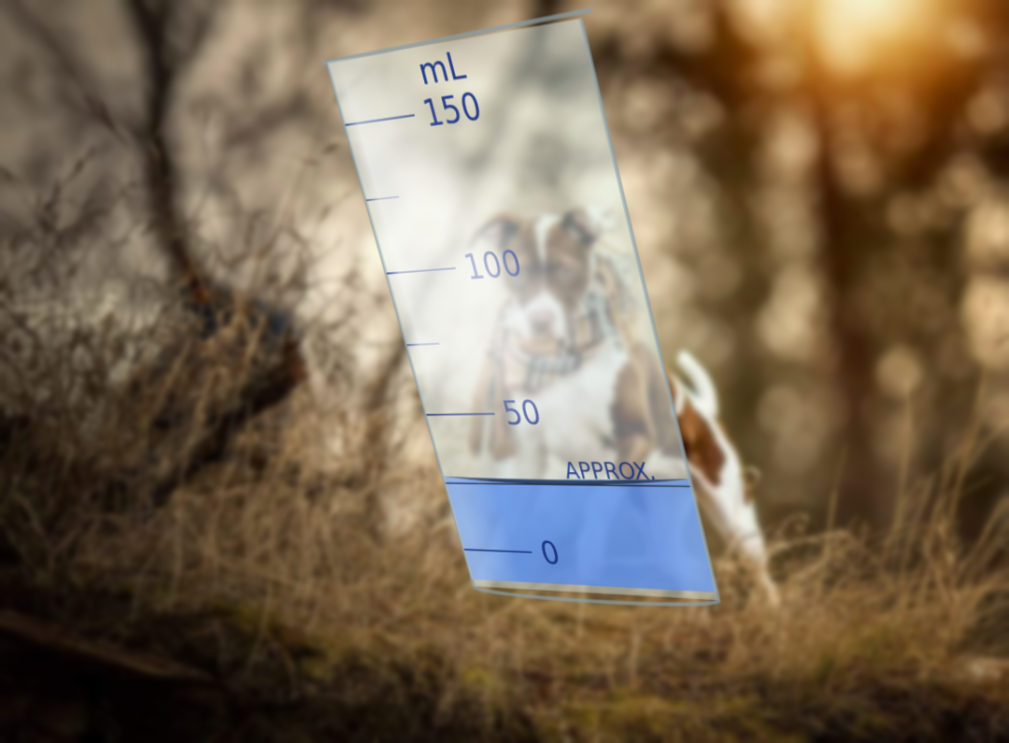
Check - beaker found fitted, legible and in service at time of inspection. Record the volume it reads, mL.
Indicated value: 25 mL
